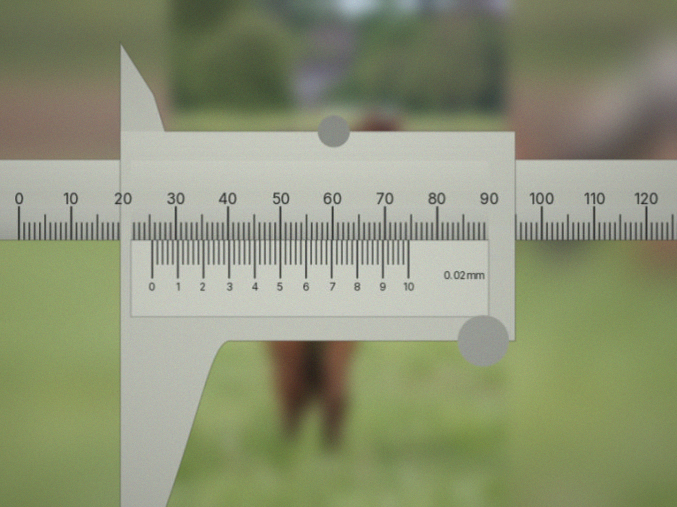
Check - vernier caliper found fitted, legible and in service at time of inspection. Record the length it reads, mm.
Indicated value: 25.5 mm
